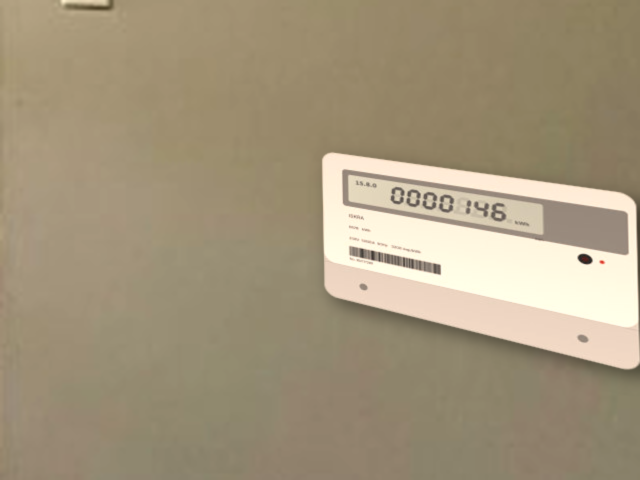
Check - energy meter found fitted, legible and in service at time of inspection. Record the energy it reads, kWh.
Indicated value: 146 kWh
